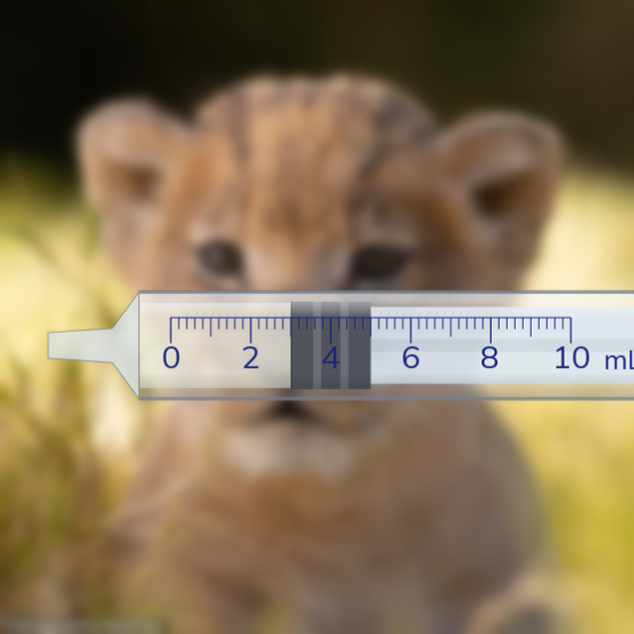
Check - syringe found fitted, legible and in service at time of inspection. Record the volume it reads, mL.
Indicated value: 3 mL
